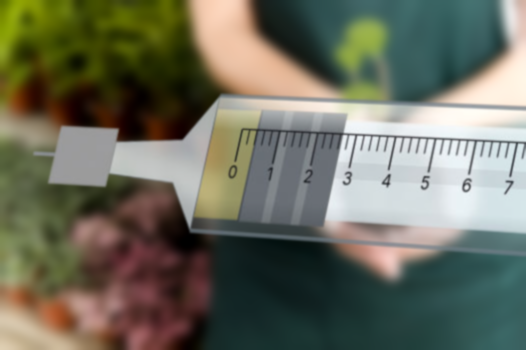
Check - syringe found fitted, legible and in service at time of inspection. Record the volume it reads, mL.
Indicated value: 0.4 mL
